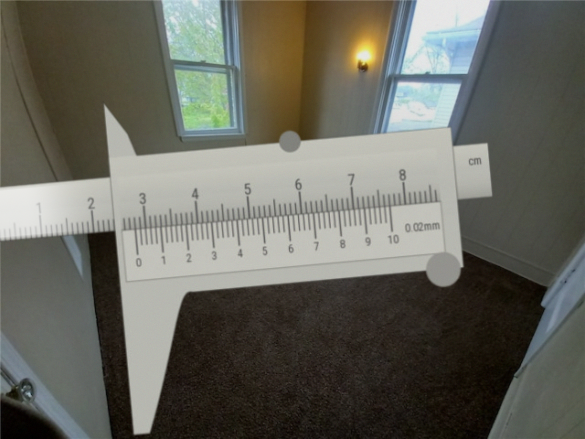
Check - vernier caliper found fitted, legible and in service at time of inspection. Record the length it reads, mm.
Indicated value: 28.0 mm
